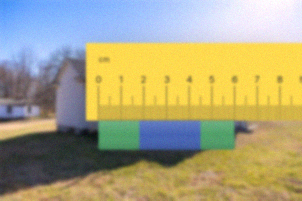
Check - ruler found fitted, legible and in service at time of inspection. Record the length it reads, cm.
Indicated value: 6 cm
